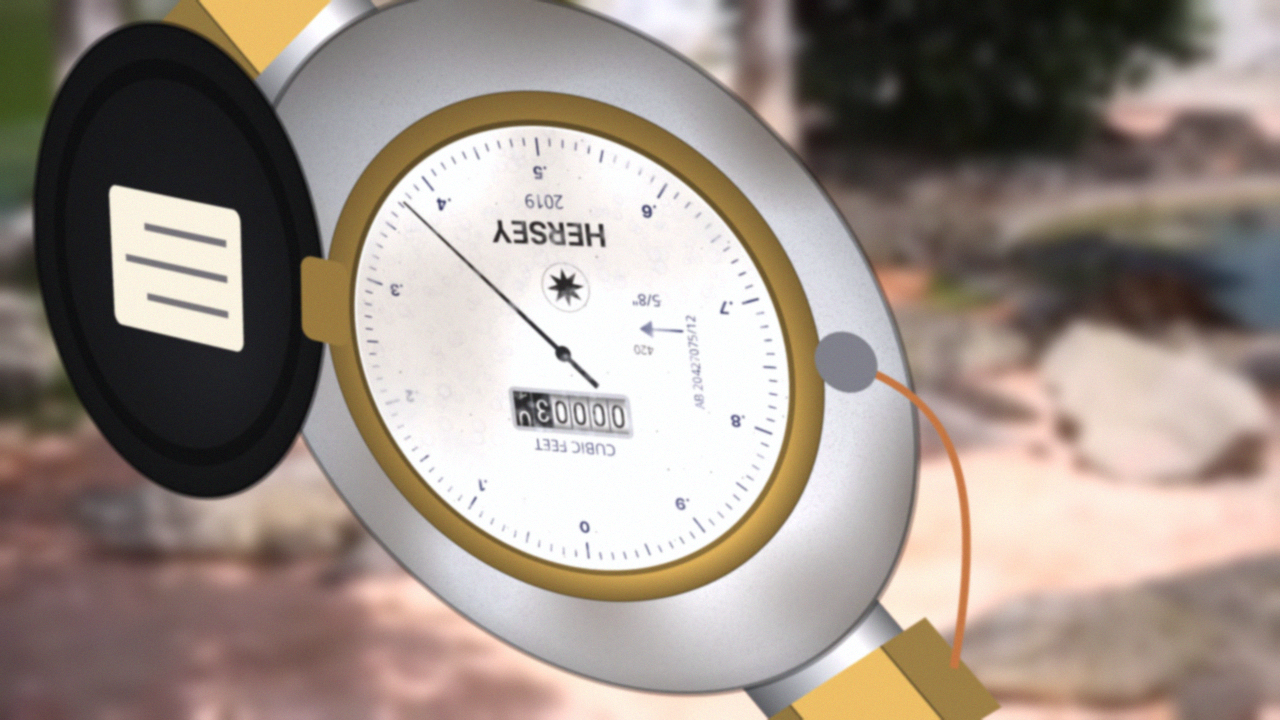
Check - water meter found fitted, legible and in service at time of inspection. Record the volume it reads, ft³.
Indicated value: 30.37 ft³
